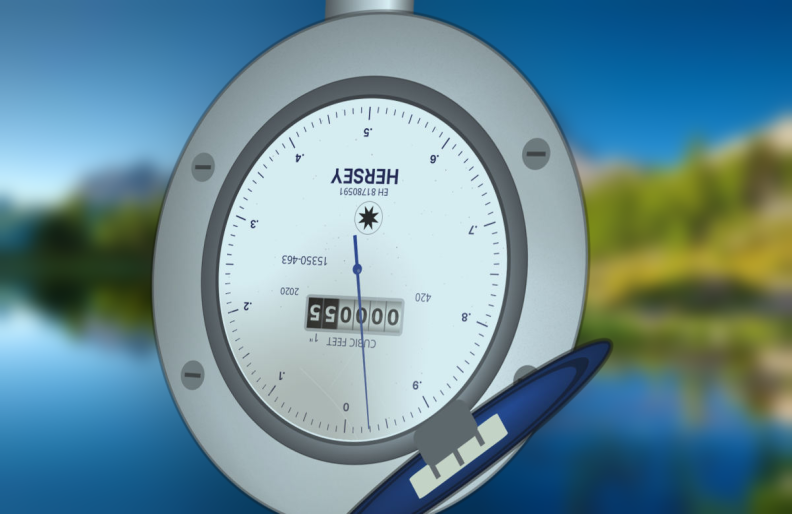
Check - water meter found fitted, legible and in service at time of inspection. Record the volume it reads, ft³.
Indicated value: 54.97 ft³
